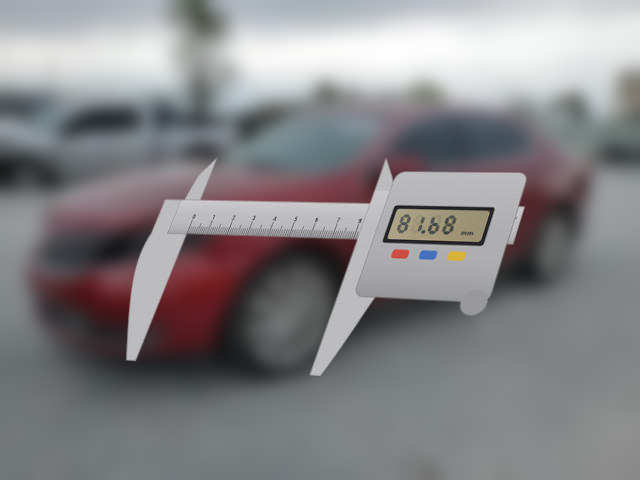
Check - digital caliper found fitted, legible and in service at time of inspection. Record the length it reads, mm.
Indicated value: 81.68 mm
